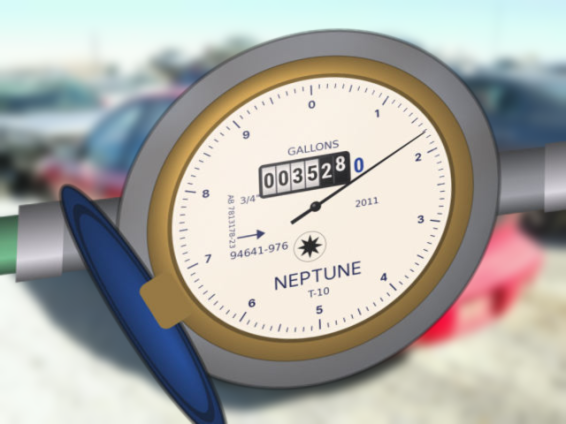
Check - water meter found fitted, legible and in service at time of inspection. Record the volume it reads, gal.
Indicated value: 35281.7 gal
